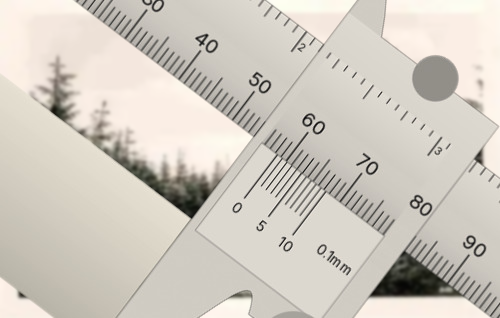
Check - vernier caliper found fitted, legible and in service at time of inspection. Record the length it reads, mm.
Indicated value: 58.4 mm
